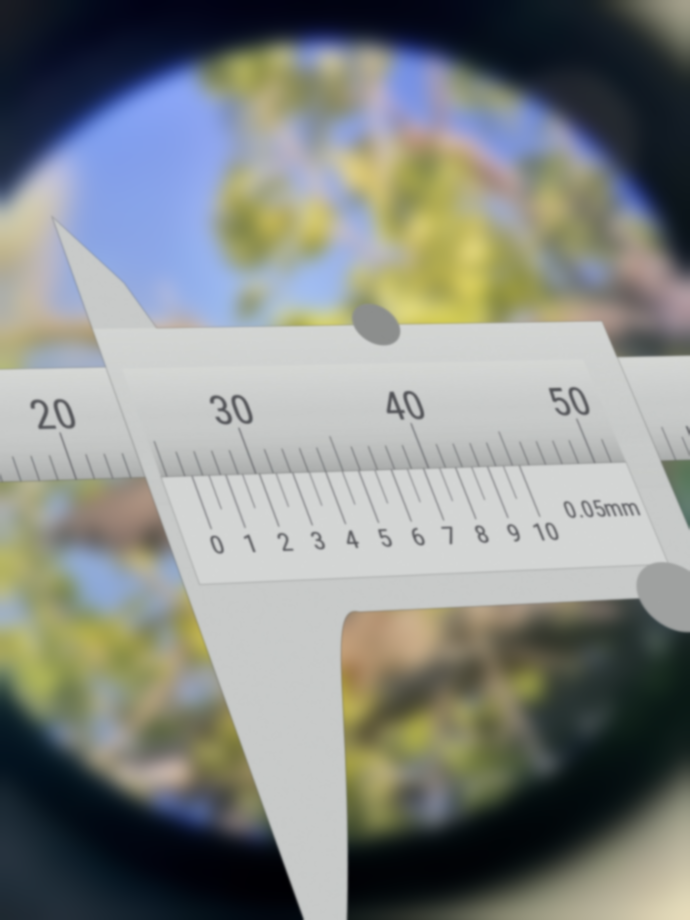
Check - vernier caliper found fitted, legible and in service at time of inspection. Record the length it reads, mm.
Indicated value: 26.4 mm
